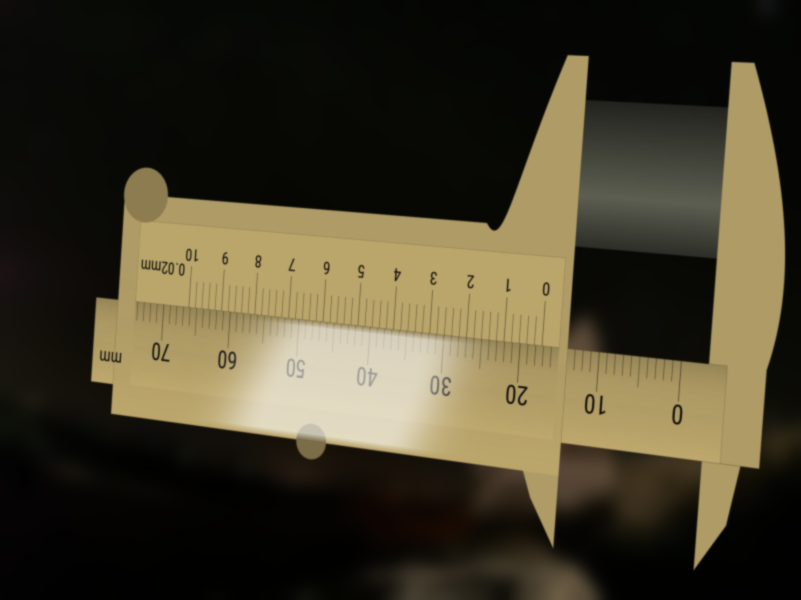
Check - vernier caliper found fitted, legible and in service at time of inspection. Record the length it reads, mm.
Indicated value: 17.2 mm
